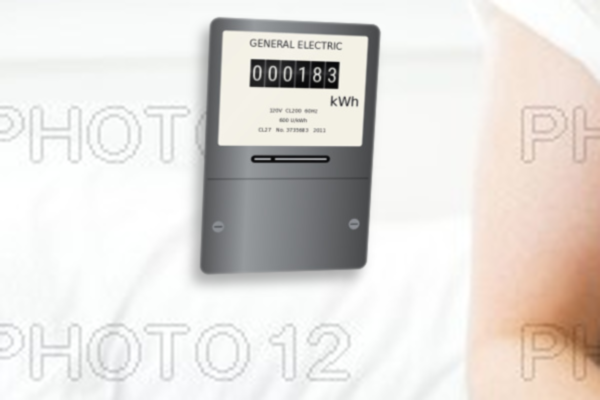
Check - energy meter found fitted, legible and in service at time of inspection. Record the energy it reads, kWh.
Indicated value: 183 kWh
